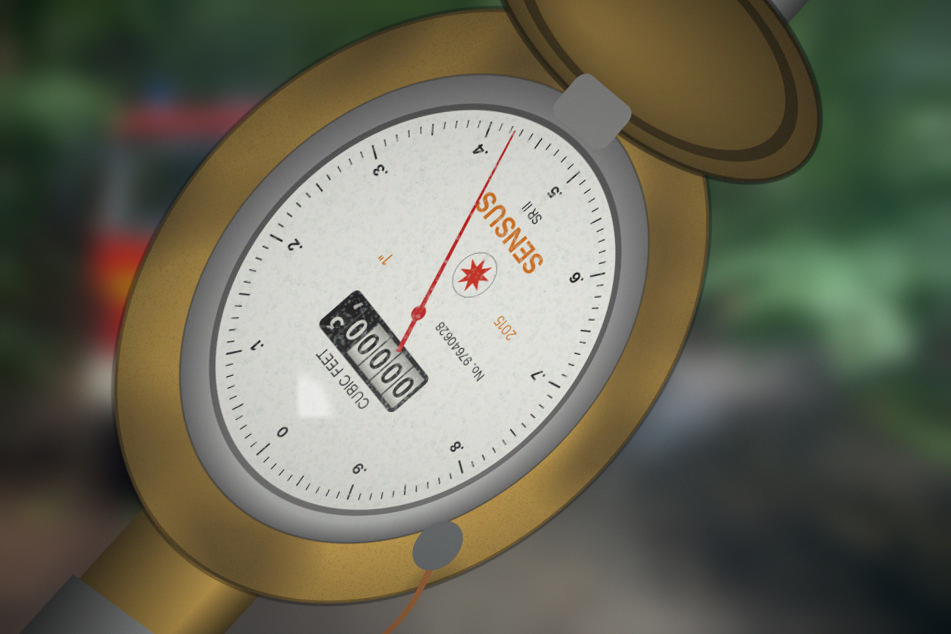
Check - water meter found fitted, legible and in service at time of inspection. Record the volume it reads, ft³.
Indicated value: 3.42 ft³
